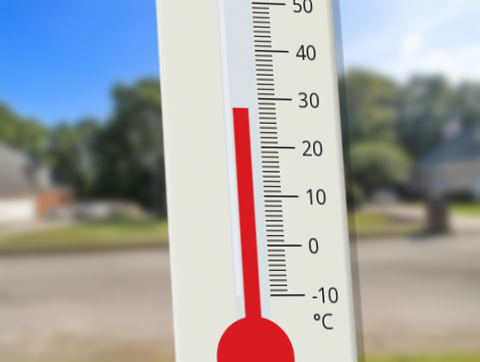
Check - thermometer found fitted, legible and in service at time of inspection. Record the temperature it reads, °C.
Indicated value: 28 °C
